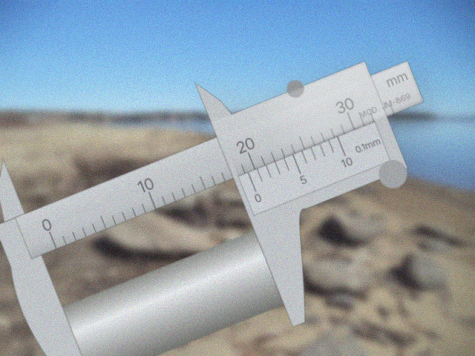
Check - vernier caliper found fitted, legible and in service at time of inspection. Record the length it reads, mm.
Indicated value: 19.3 mm
